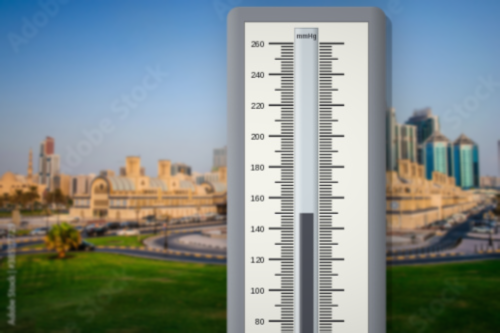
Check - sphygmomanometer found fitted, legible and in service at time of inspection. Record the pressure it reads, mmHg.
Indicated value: 150 mmHg
